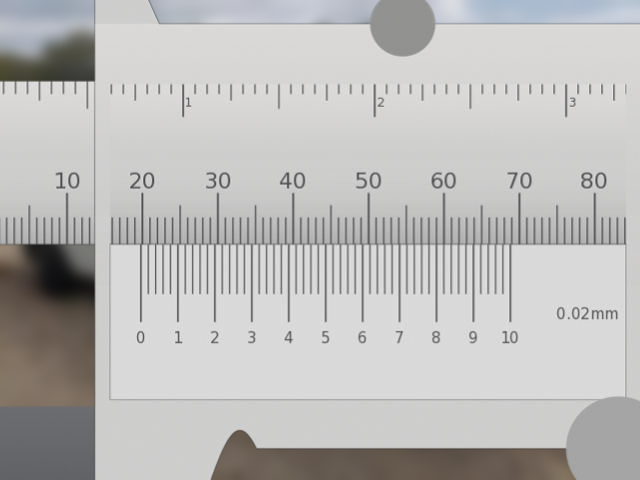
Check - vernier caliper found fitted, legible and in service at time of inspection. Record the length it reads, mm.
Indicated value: 19.8 mm
